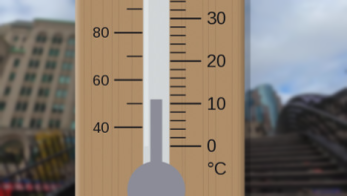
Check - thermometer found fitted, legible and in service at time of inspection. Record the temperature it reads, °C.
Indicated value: 11 °C
